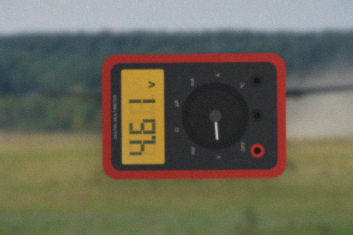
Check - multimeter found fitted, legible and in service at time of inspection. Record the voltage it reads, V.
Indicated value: 4.61 V
